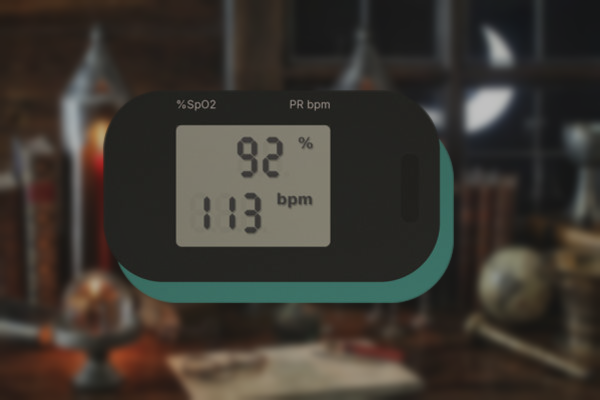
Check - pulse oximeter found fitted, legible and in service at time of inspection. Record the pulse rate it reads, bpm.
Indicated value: 113 bpm
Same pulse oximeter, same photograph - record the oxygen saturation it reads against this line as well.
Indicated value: 92 %
